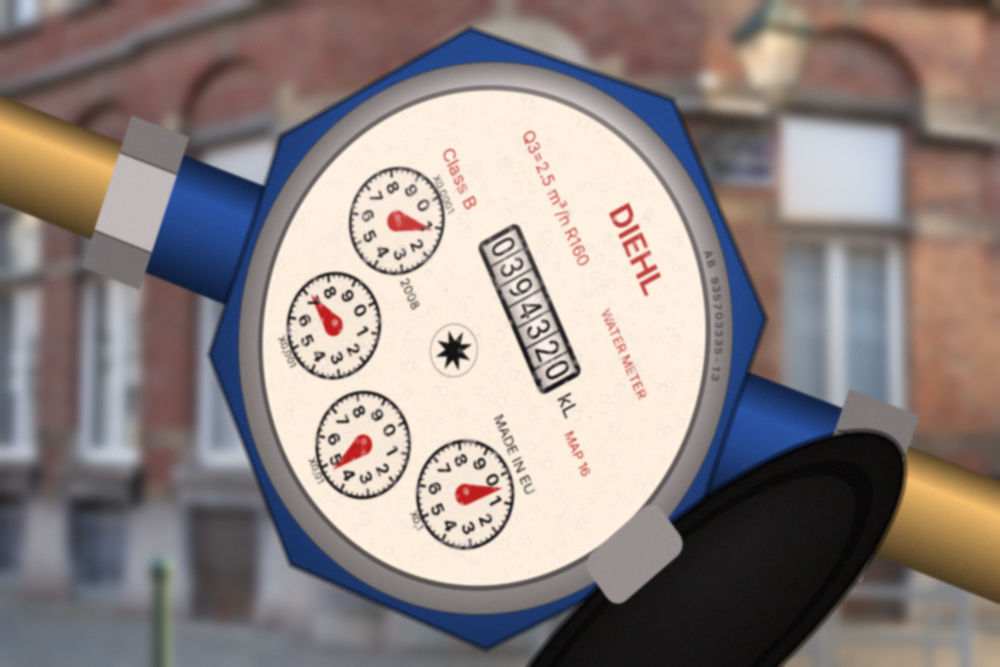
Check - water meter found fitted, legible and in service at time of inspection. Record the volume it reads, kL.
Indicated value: 394320.0471 kL
